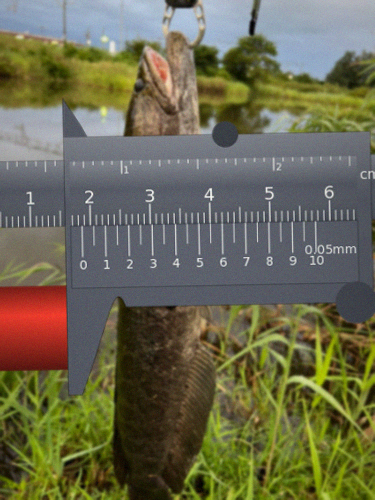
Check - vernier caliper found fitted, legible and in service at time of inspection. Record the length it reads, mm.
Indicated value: 18.6 mm
